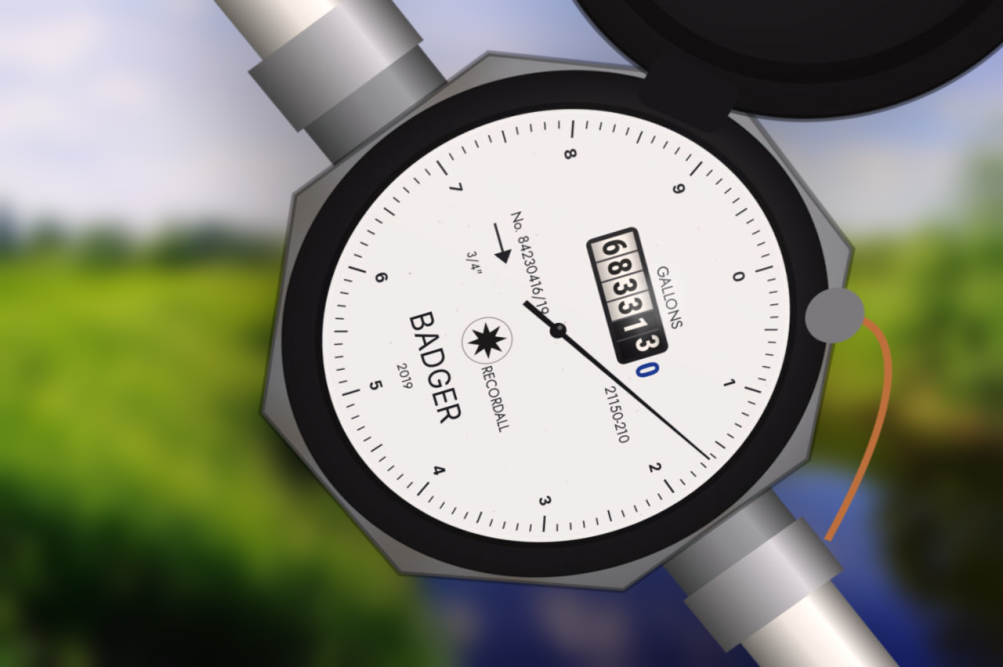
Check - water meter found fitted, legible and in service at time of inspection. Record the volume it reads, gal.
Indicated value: 6833131.6 gal
